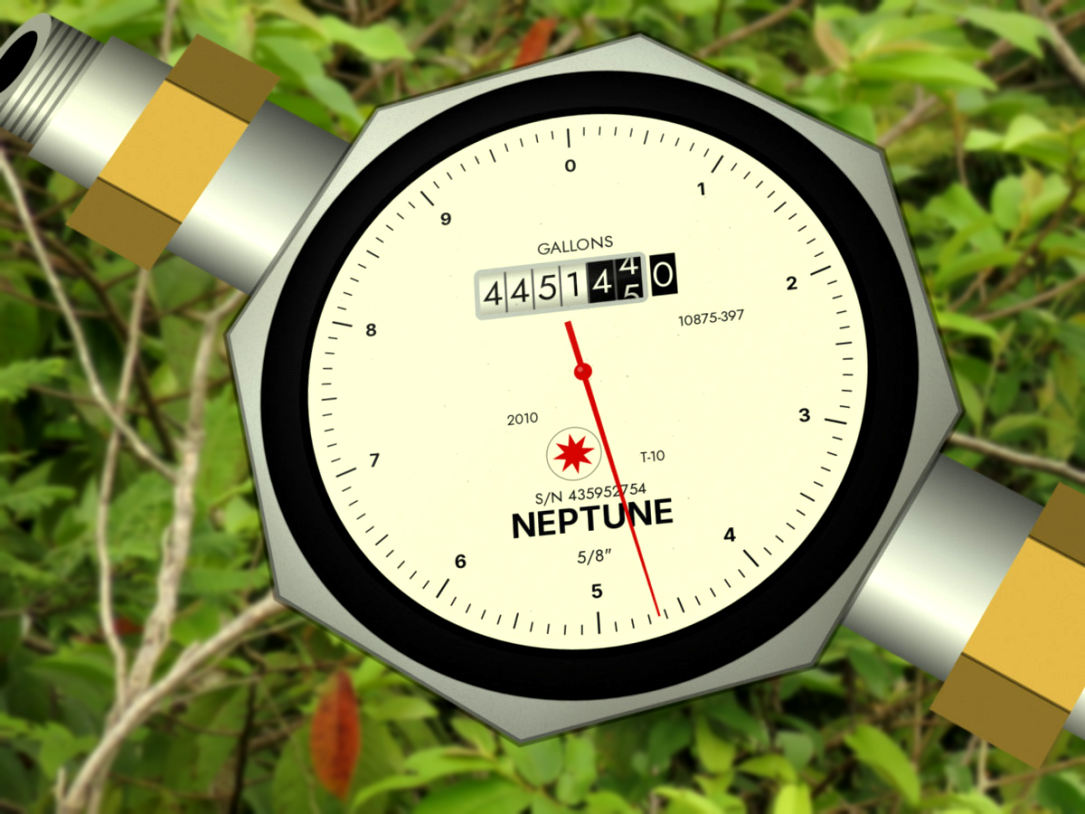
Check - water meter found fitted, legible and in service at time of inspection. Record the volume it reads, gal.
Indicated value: 4451444.6 gal
